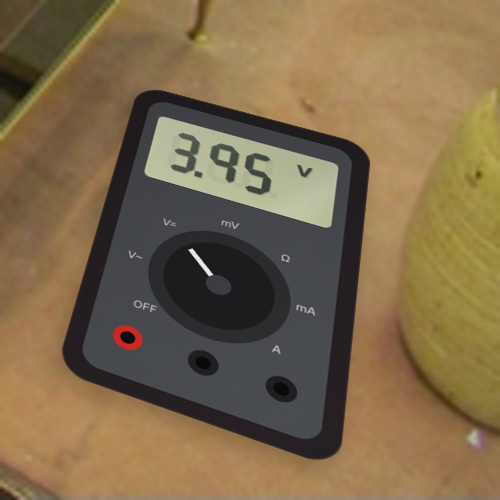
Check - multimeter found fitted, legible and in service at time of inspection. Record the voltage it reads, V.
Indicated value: 3.95 V
